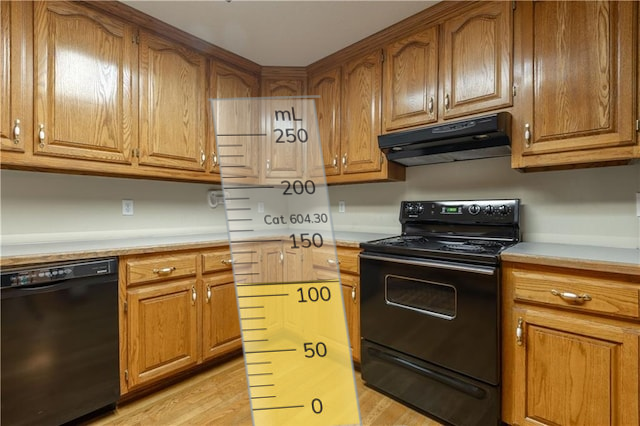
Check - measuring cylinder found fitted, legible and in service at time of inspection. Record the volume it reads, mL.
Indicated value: 110 mL
